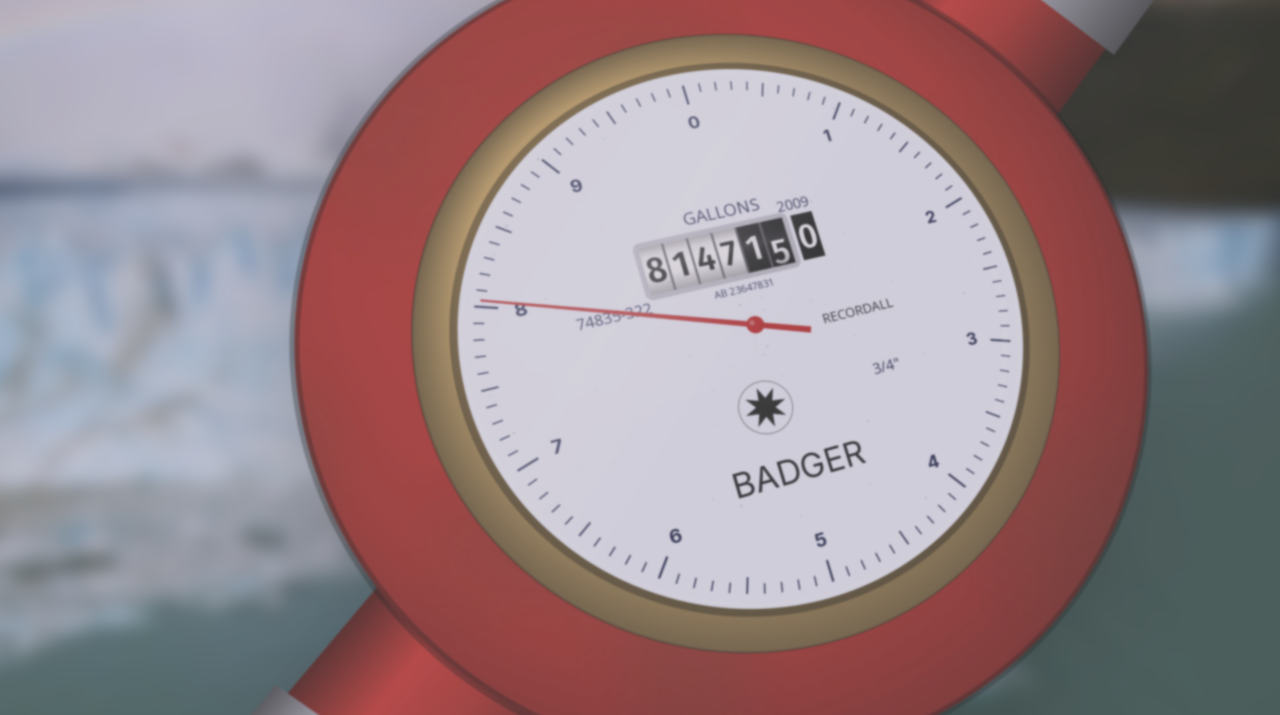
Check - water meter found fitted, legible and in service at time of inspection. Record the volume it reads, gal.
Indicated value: 8147148.0 gal
